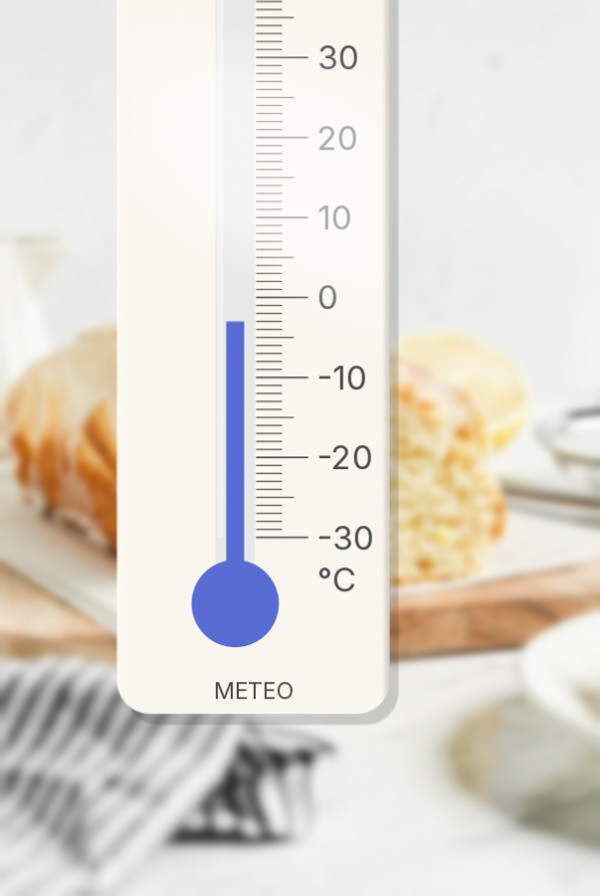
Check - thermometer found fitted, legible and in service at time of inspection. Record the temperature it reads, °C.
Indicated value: -3 °C
